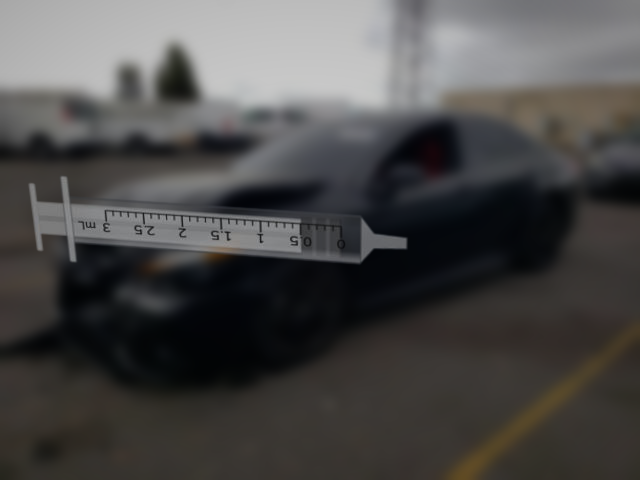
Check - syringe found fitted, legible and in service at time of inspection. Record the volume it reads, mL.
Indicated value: 0 mL
